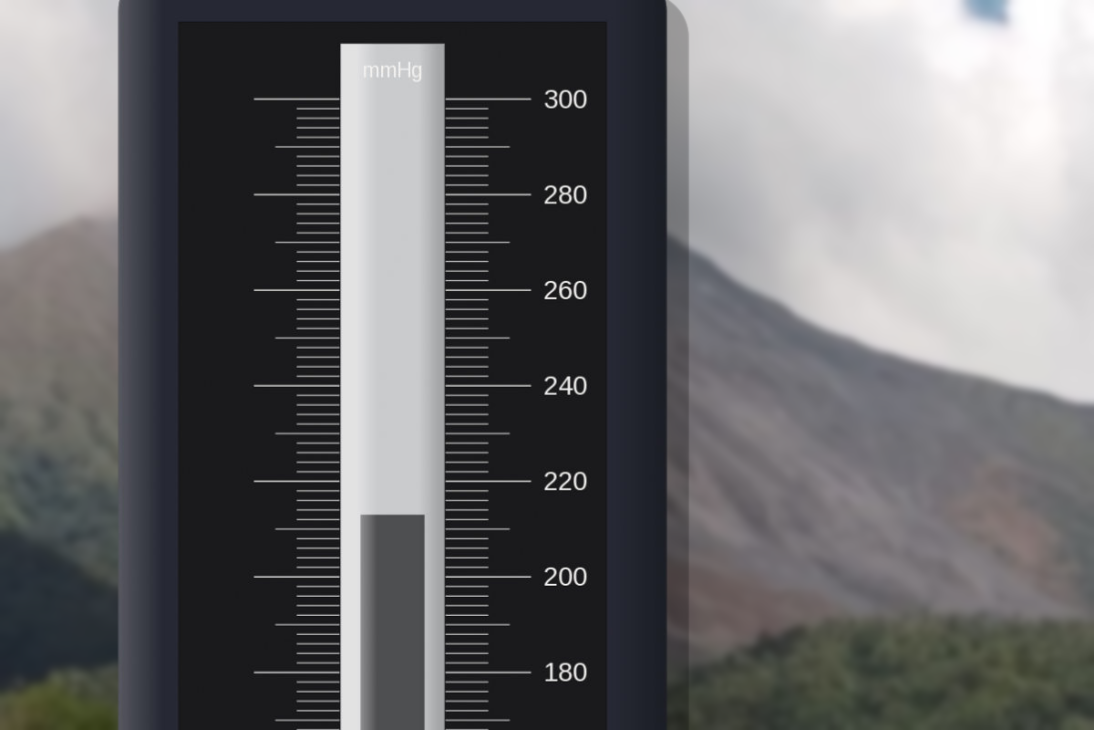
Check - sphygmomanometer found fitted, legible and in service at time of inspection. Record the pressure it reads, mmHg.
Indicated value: 213 mmHg
